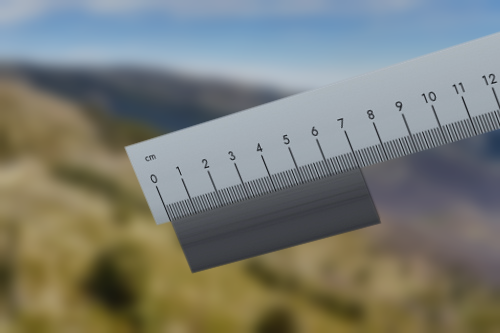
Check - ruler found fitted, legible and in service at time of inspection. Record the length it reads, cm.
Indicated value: 7 cm
